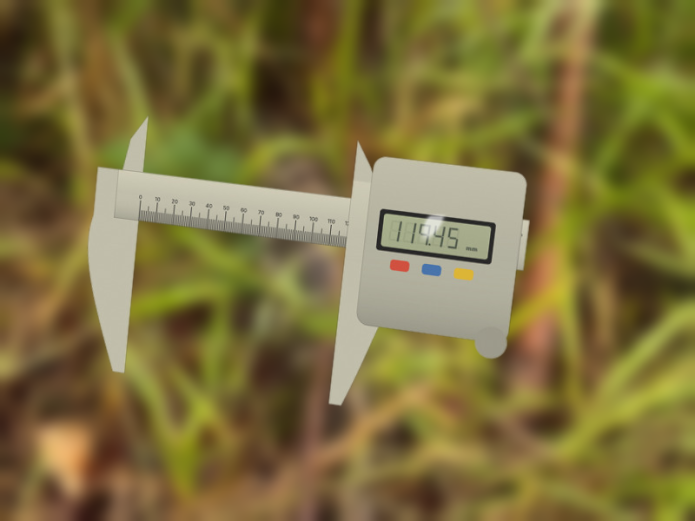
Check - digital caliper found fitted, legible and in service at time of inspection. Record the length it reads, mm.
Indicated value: 119.45 mm
